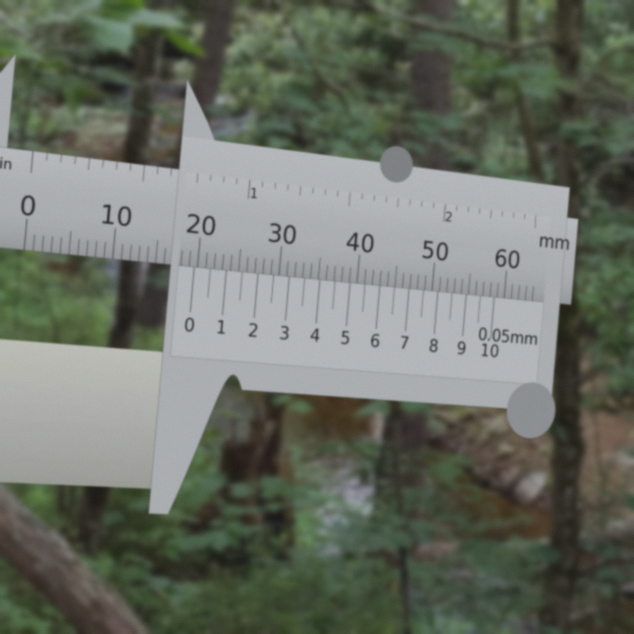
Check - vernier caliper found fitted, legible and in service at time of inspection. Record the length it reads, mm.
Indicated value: 19.6 mm
